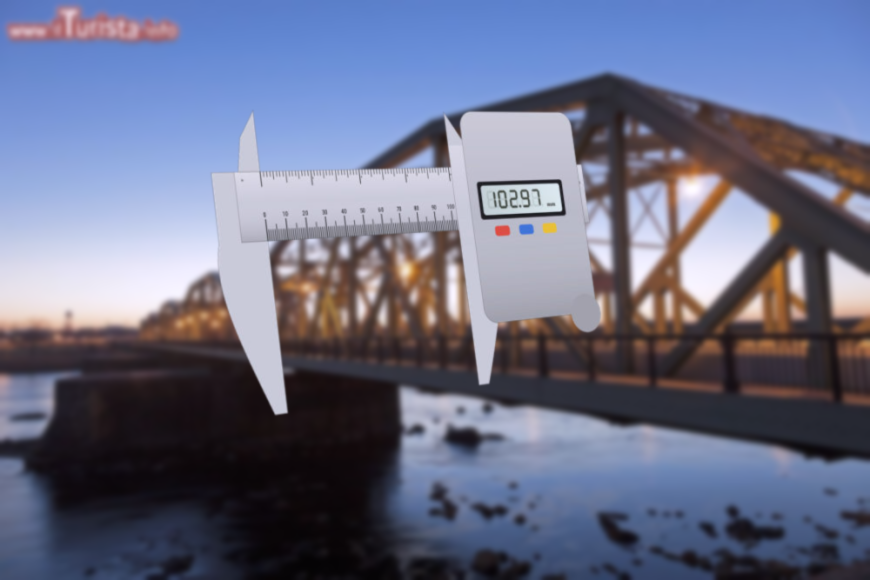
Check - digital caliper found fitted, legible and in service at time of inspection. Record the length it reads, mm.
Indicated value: 102.97 mm
